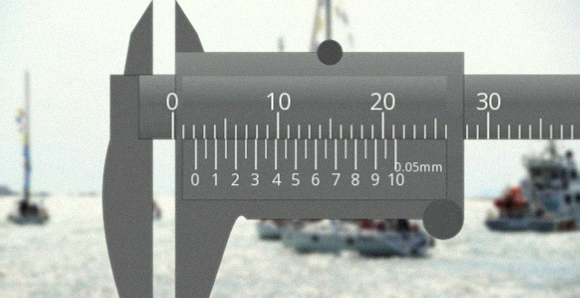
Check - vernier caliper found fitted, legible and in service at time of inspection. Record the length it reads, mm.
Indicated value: 2.2 mm
